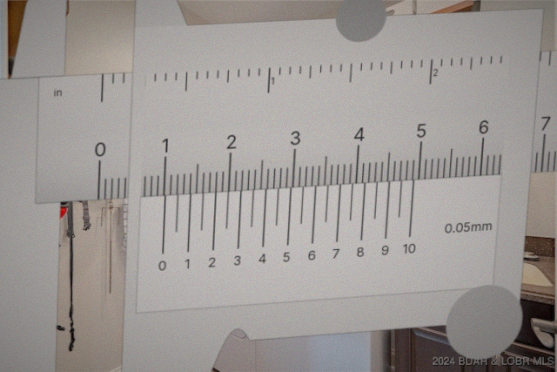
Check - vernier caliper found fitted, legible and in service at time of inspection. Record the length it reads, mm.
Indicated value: 10.2 mm
